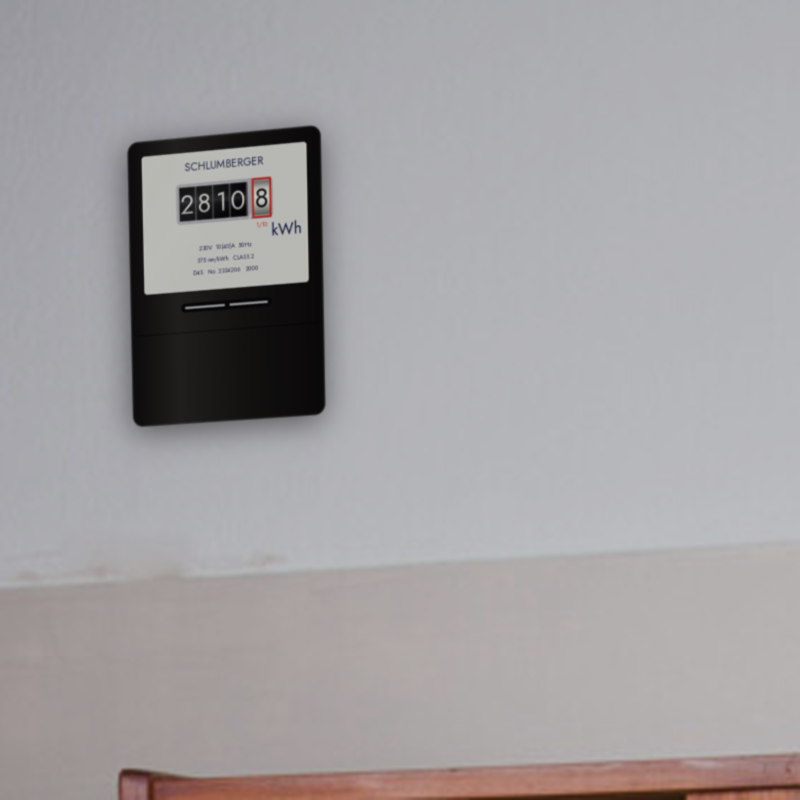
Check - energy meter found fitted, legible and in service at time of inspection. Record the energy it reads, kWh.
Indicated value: 2810.8 kWh
